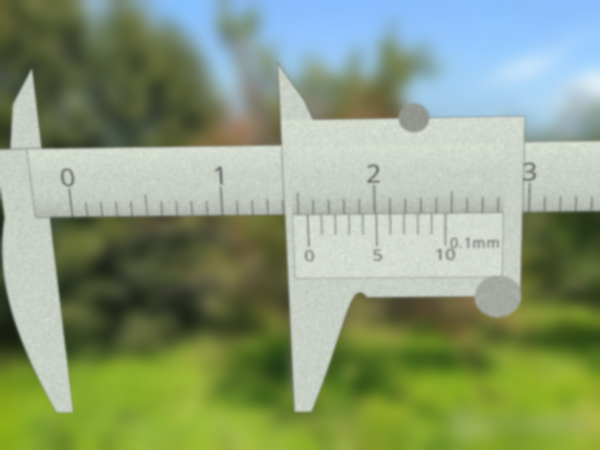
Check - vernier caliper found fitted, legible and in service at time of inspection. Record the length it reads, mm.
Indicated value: 15.6 mm
